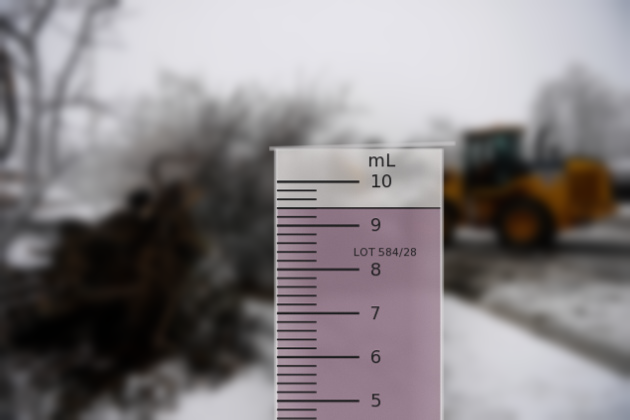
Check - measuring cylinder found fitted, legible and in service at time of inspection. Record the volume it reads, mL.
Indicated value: 9.4 mL
